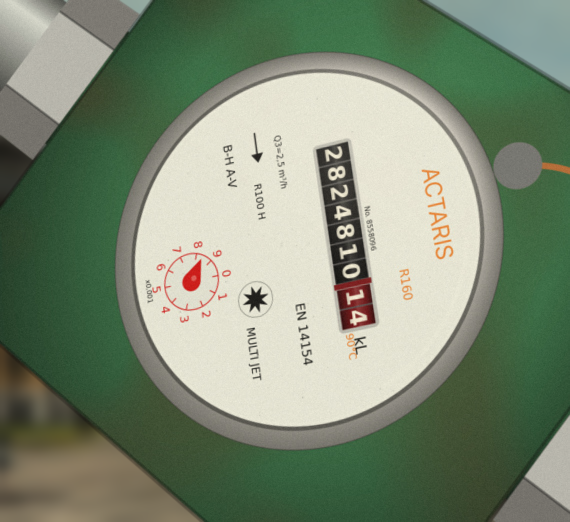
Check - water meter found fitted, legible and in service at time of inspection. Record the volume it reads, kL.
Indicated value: 2824810.148 kL
